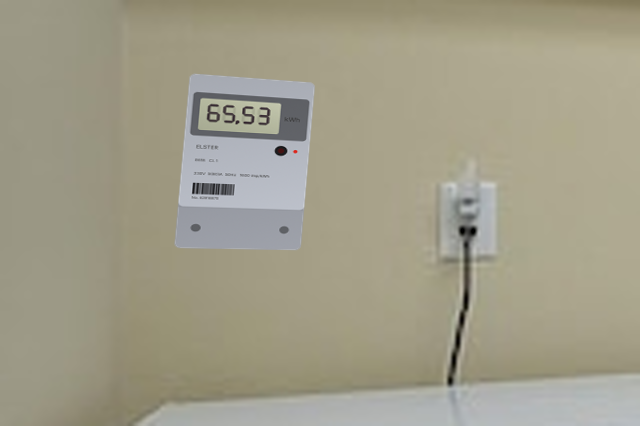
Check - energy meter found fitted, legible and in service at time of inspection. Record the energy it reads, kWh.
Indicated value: 65.53 kWh
